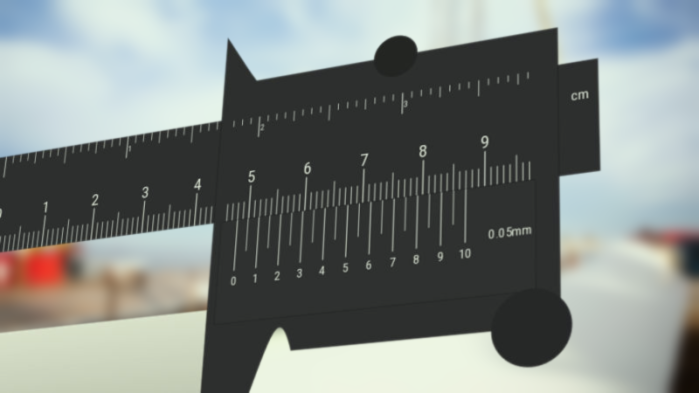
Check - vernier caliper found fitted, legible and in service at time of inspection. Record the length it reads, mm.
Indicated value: 48.0 mm
